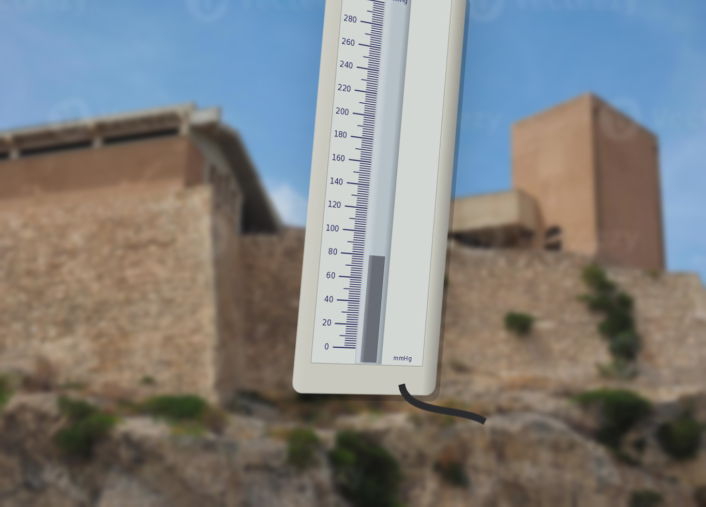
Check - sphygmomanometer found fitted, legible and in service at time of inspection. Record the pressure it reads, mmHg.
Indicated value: 80 mmHg
